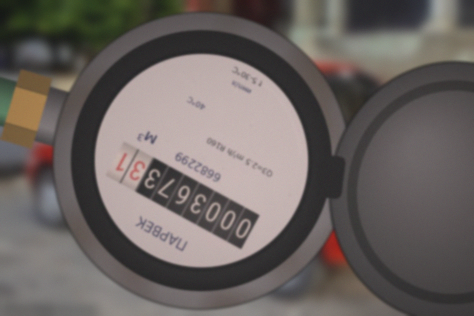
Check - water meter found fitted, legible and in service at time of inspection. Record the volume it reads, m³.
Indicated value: 3673.31 m³
